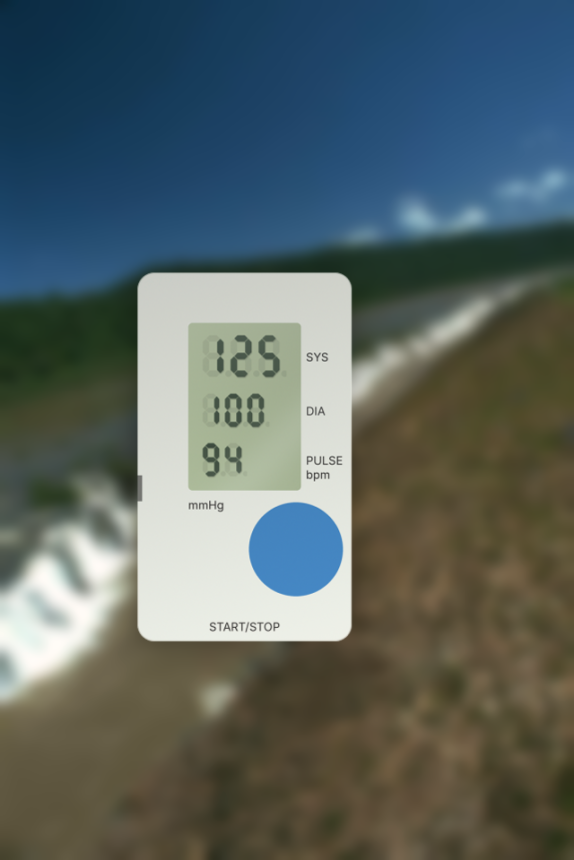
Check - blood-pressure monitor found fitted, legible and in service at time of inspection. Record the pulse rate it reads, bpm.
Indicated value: 94 bpm
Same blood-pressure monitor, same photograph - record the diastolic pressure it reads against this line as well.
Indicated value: 100 mmHg
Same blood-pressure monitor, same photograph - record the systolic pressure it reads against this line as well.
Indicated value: 125 mmHg
